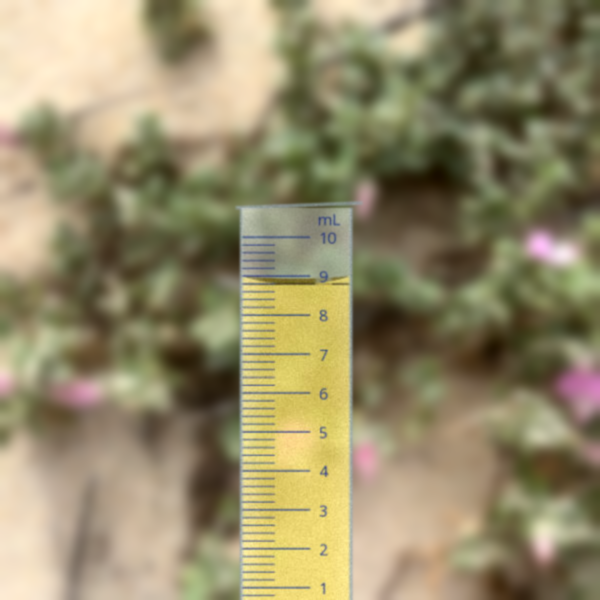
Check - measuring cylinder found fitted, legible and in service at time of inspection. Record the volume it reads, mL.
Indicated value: 8.8 mL
